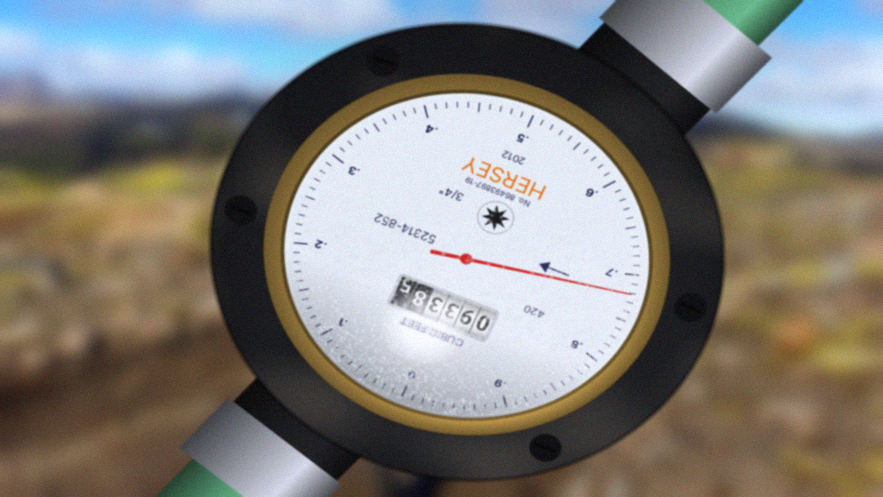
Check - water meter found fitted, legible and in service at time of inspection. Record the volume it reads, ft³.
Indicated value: 93384.72 ft³
